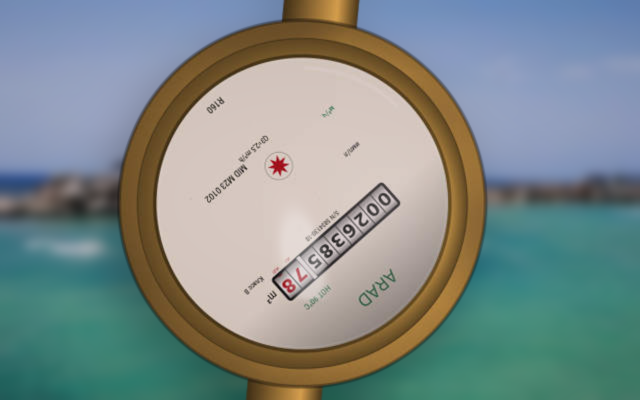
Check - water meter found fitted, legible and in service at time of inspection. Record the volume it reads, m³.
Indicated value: 26385.78 m³
